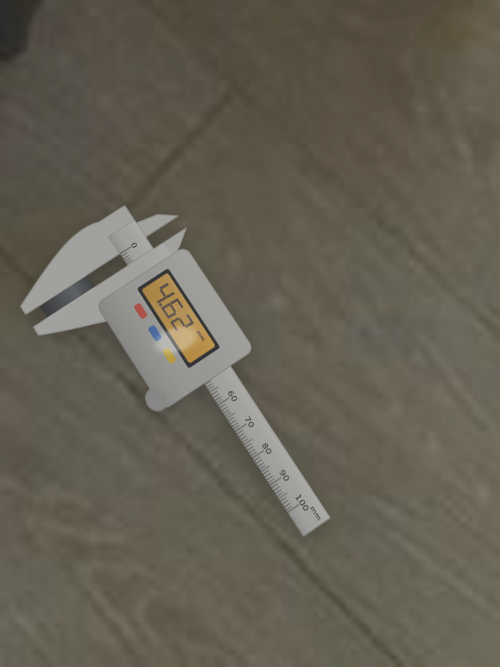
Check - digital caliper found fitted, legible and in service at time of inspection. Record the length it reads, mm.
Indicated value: 4.62 mm
